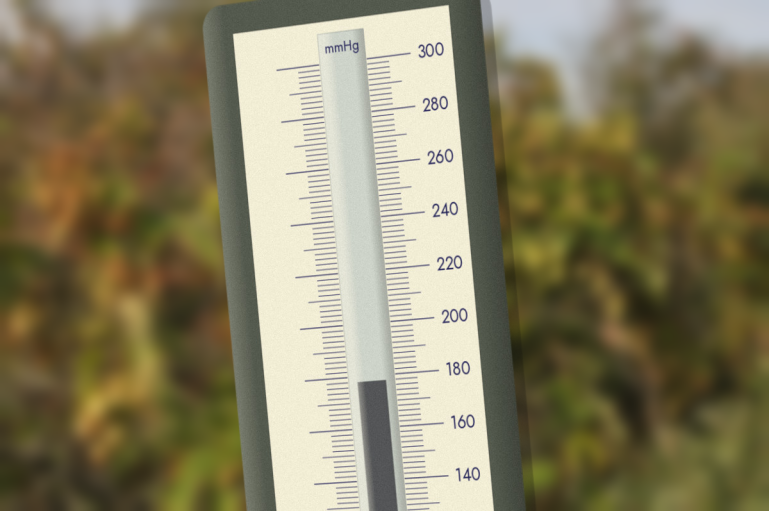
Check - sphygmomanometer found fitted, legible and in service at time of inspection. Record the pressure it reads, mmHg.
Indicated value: 178 mmHg
